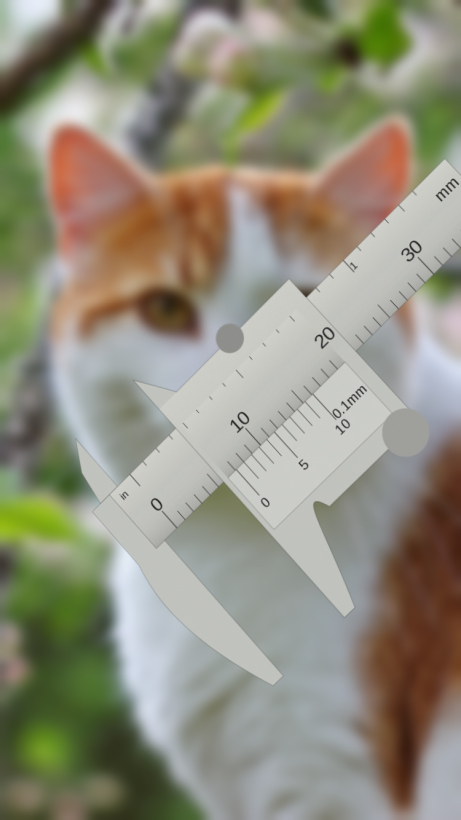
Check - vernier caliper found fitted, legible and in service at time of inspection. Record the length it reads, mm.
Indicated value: 7.1 mm
